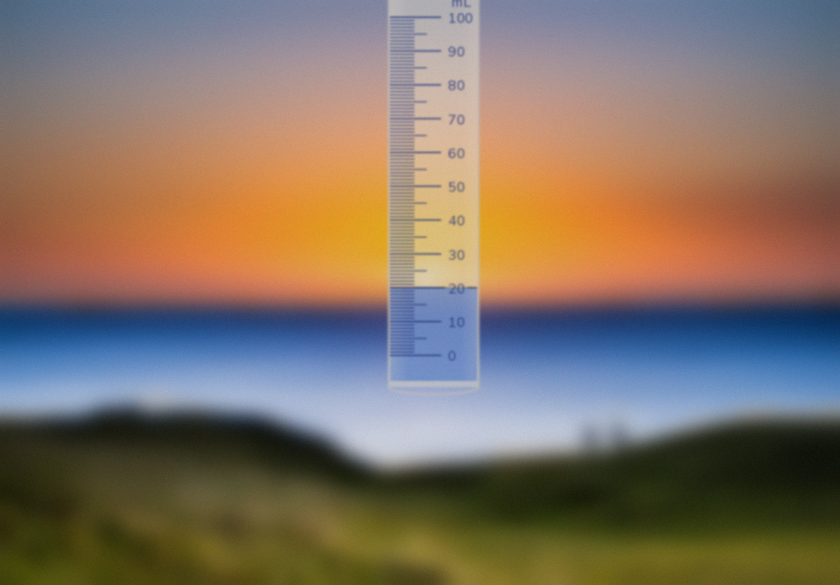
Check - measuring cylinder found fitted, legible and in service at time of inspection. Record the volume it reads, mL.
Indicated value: 20 mL
